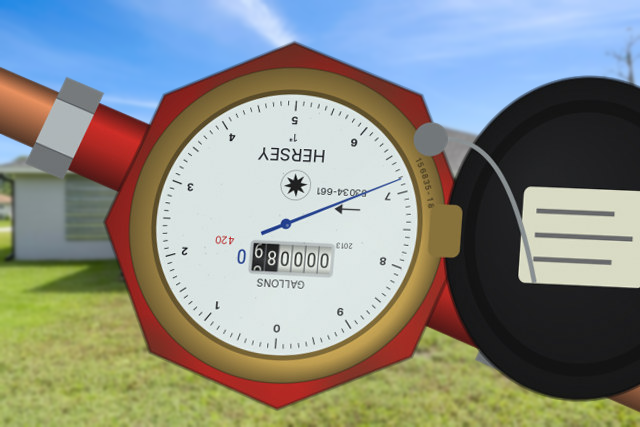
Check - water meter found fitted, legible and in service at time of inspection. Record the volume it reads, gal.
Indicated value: 886.8 gal
